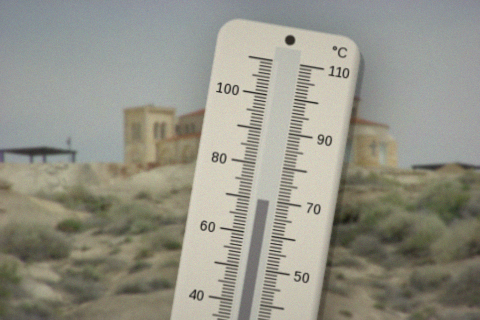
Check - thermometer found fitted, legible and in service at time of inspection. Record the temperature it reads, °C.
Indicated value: 70 °C
